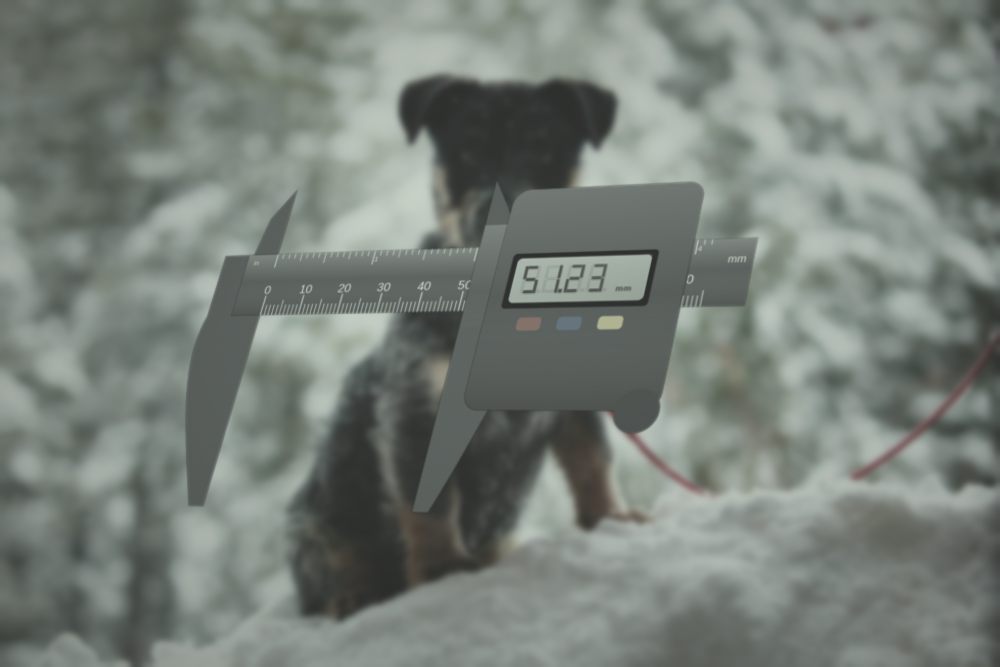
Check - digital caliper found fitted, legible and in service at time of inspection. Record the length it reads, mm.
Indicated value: 51.23 mm
